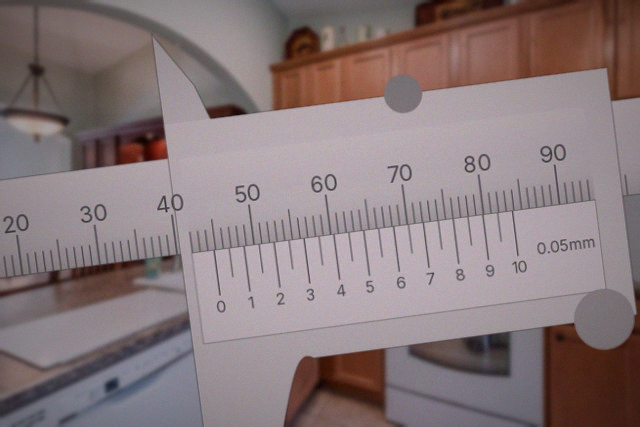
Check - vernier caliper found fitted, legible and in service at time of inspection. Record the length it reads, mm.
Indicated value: 44.8 mm
